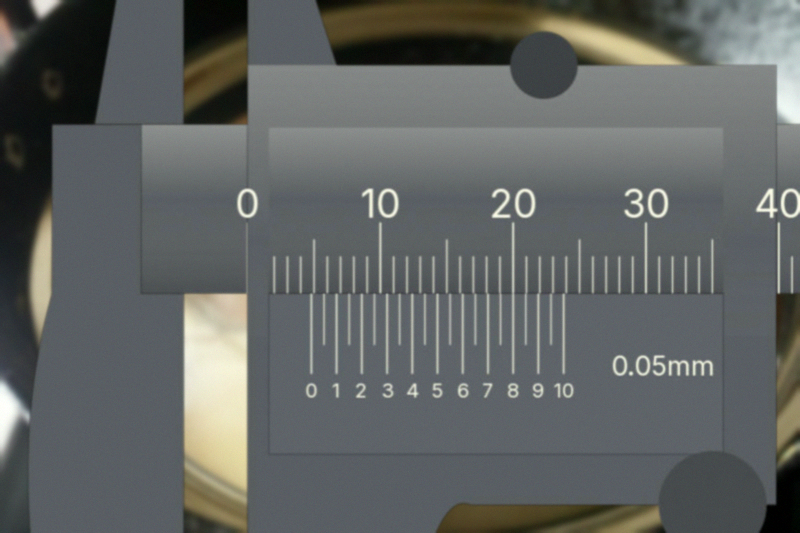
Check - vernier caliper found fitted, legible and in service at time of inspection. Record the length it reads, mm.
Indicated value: 4.8 mm
